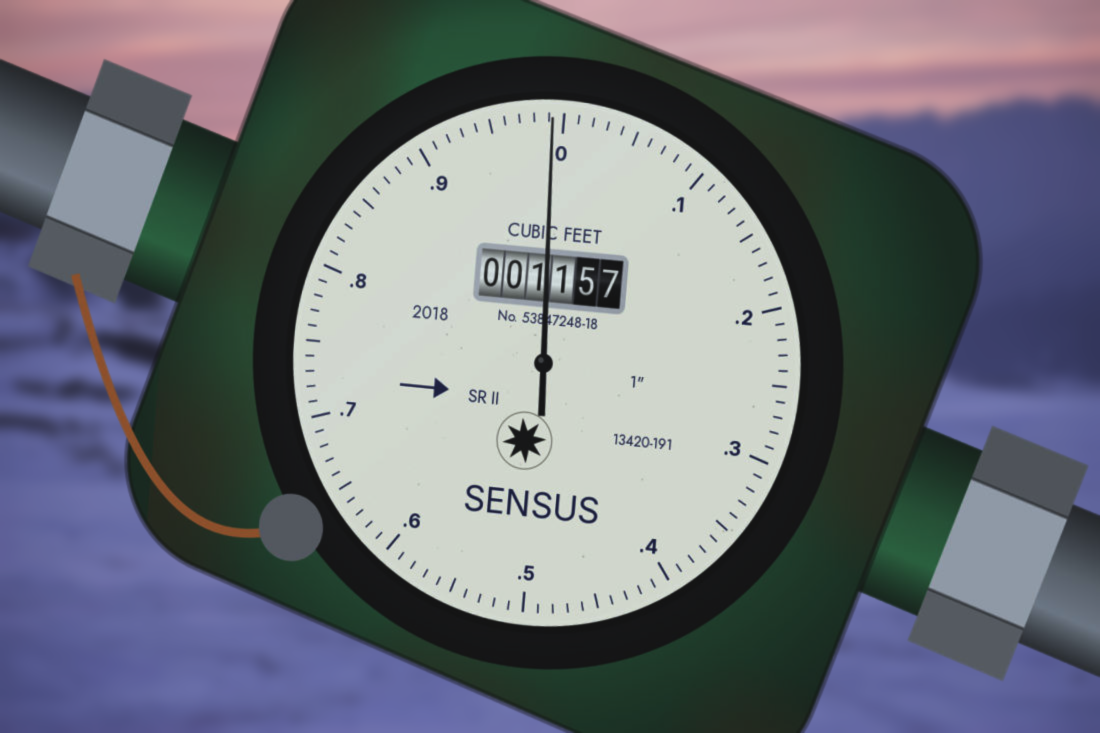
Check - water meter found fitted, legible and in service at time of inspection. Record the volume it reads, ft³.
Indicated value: 1156.99 ft³
